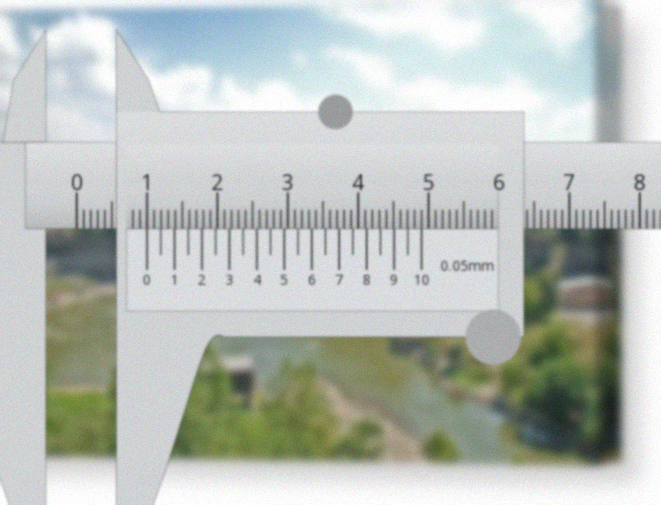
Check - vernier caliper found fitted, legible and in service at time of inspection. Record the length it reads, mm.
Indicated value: 10.0 mm
